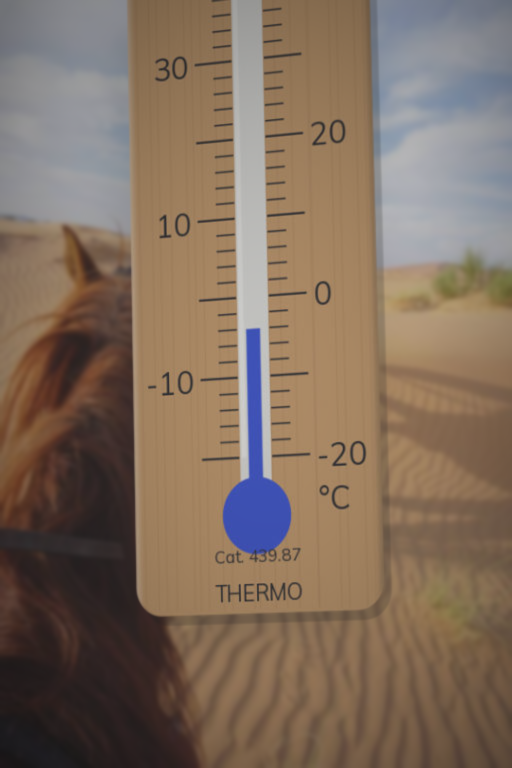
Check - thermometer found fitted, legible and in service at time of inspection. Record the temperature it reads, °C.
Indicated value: -4 °C
